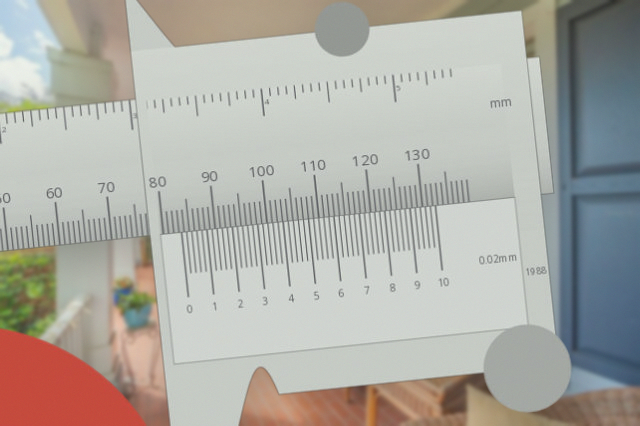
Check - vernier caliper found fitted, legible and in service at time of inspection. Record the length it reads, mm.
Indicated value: 83.5 mm
